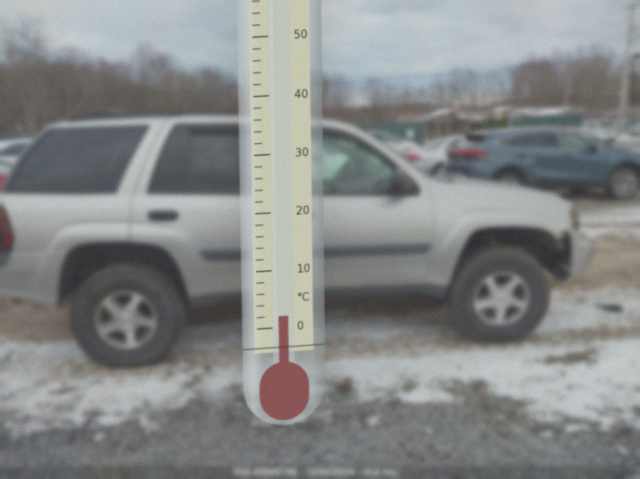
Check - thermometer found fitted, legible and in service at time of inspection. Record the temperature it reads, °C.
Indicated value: 2 °C
